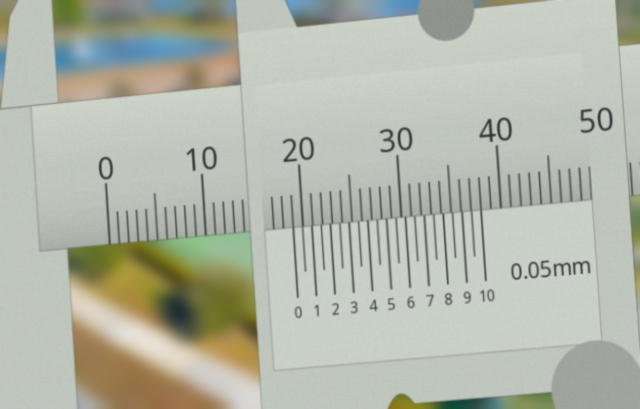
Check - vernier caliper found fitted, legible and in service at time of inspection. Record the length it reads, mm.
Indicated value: 19.0 mm
